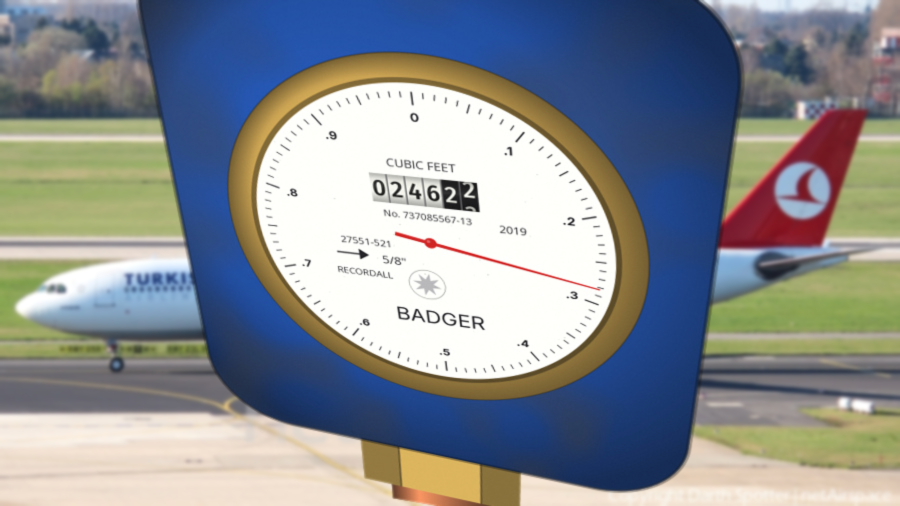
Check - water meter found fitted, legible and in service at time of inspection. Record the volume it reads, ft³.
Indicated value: 24622.28 ft³
